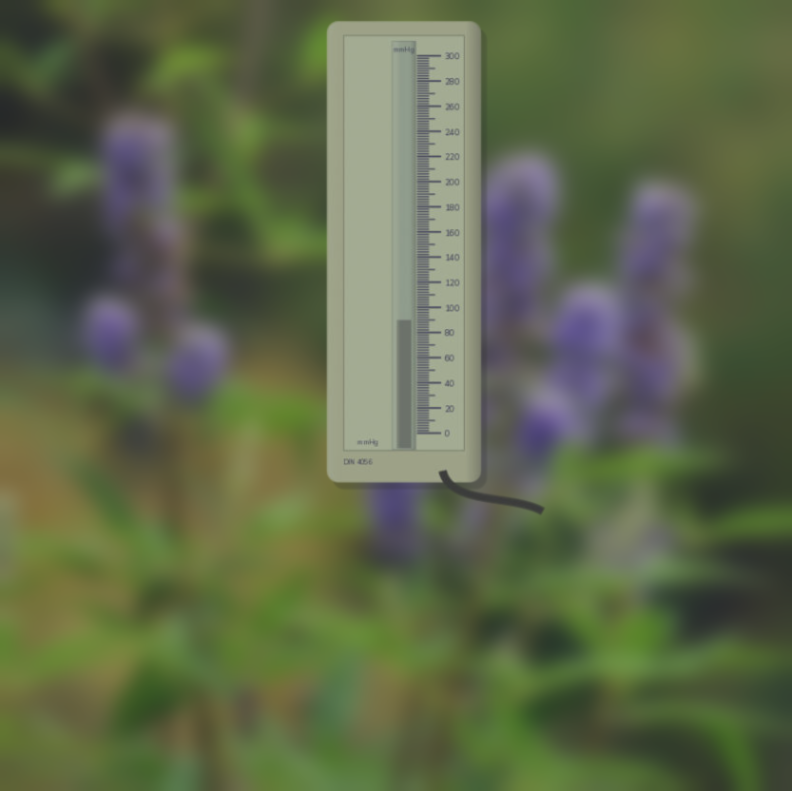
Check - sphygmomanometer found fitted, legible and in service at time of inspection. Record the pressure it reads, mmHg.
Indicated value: 90 mmHg
